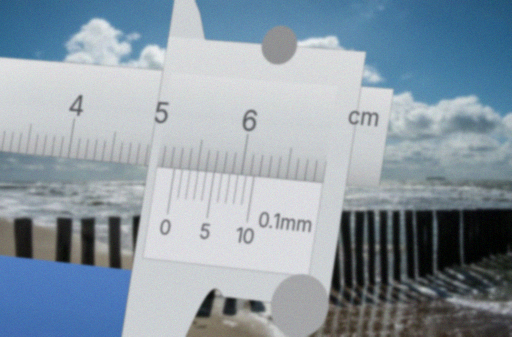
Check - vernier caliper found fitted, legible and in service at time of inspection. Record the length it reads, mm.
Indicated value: 52.4 mm
